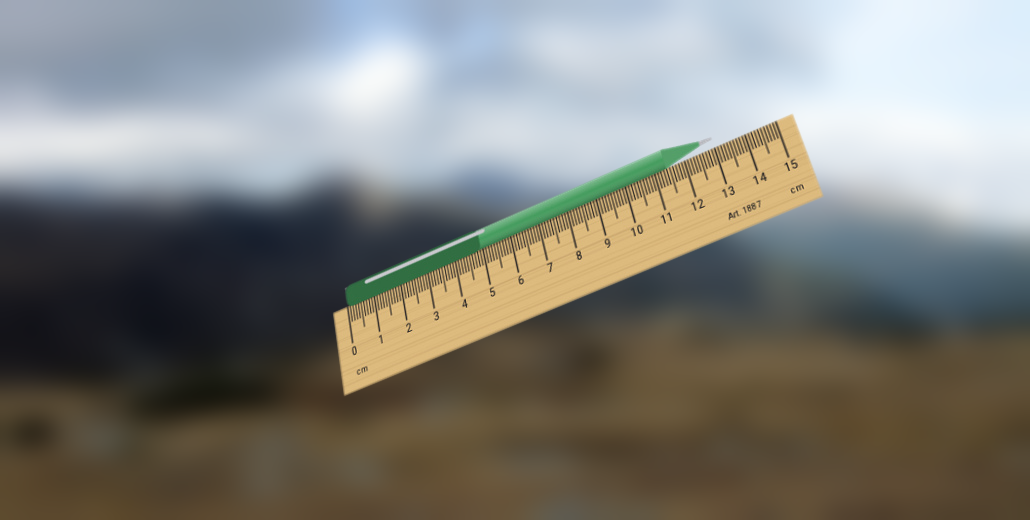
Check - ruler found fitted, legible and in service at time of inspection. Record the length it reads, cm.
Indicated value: 13 cm
